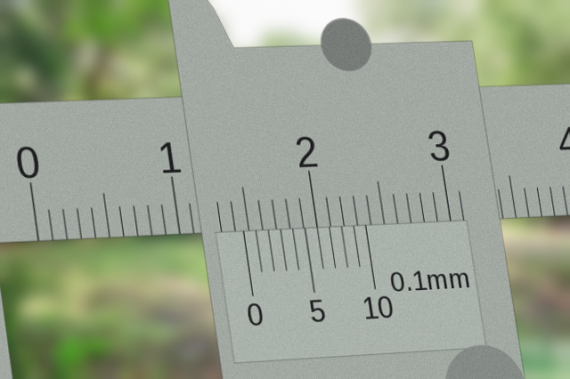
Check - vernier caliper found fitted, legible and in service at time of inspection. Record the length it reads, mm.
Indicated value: 14.6 mm
